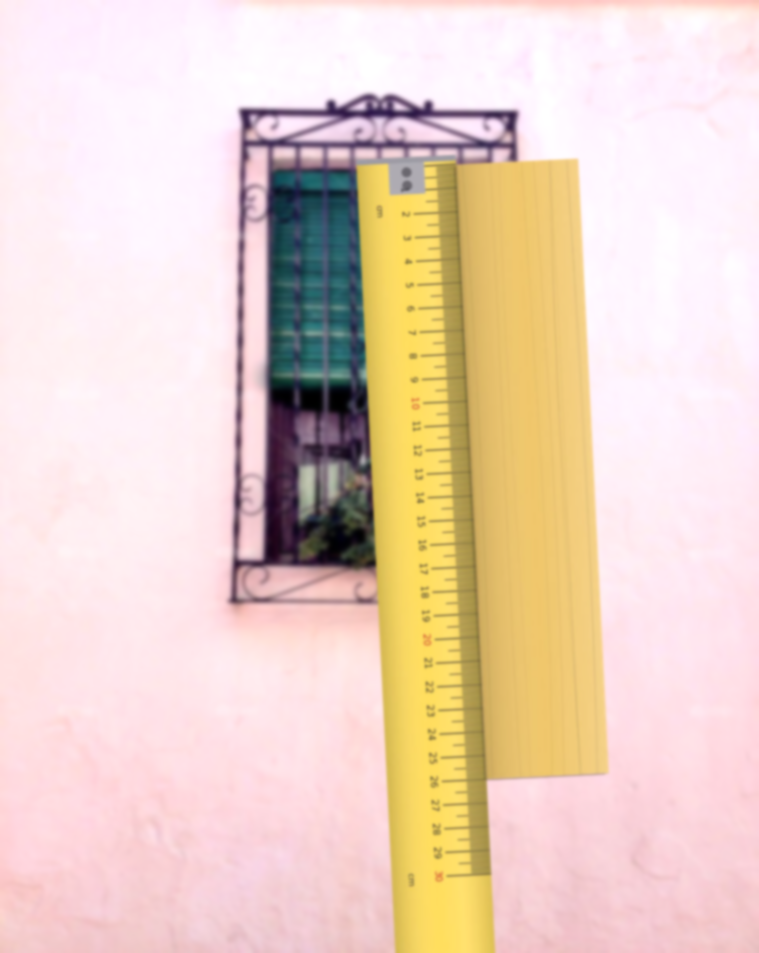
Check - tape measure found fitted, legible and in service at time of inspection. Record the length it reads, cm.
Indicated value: 26 cm
